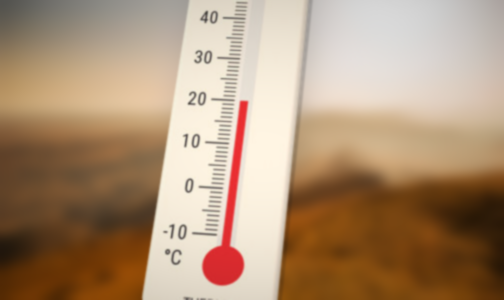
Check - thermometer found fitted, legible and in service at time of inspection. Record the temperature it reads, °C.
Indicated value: 20 °C
